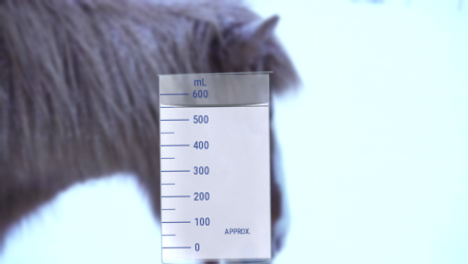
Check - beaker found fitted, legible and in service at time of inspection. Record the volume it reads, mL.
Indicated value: 550 mL
